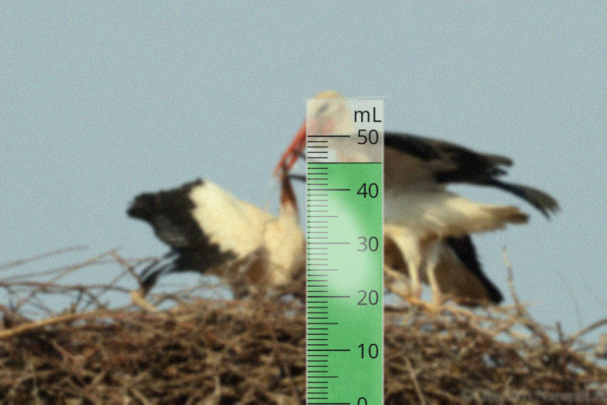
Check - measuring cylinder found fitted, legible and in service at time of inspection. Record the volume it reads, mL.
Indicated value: 45 mL
